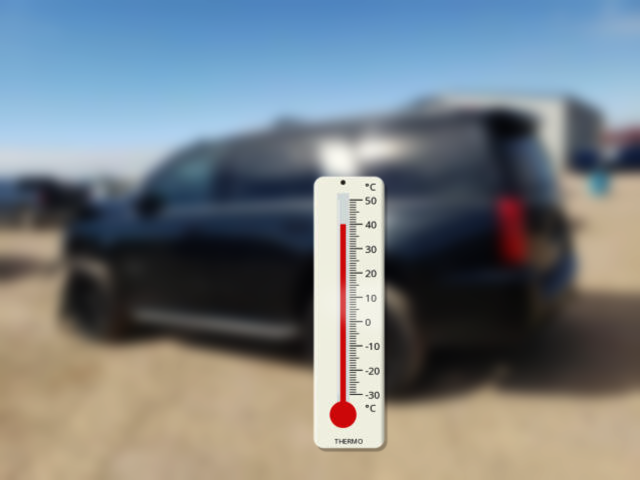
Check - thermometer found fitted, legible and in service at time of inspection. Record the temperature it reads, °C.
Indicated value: 40 °C
